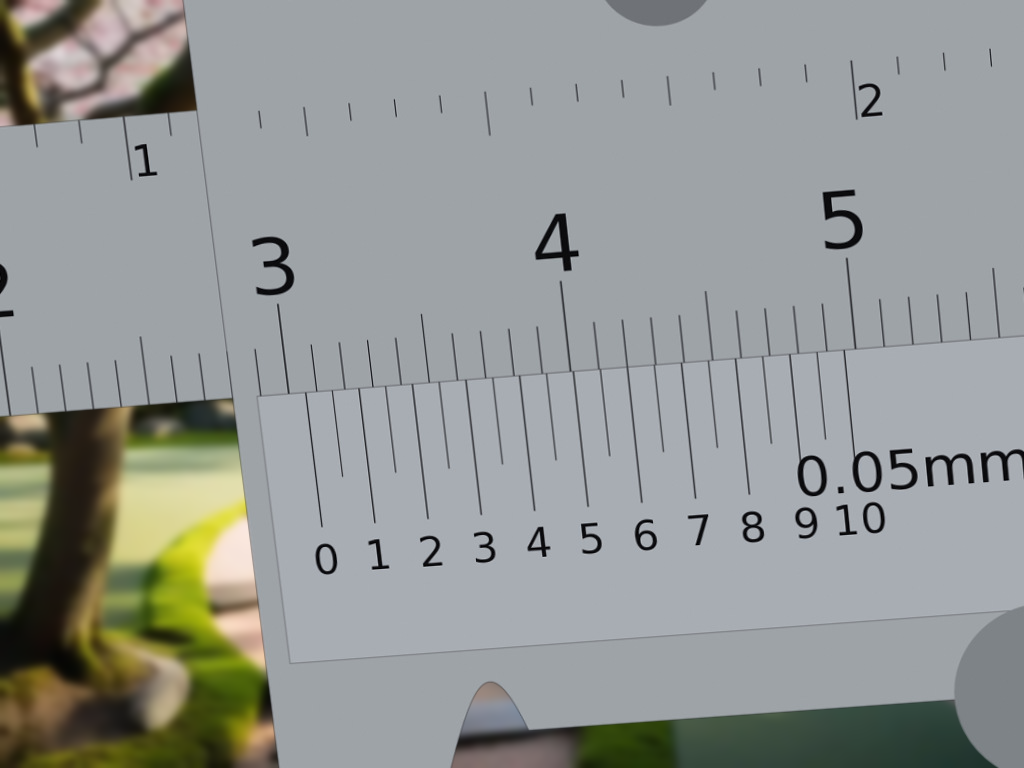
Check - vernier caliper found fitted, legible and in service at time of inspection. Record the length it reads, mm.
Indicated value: 30.60 mm
